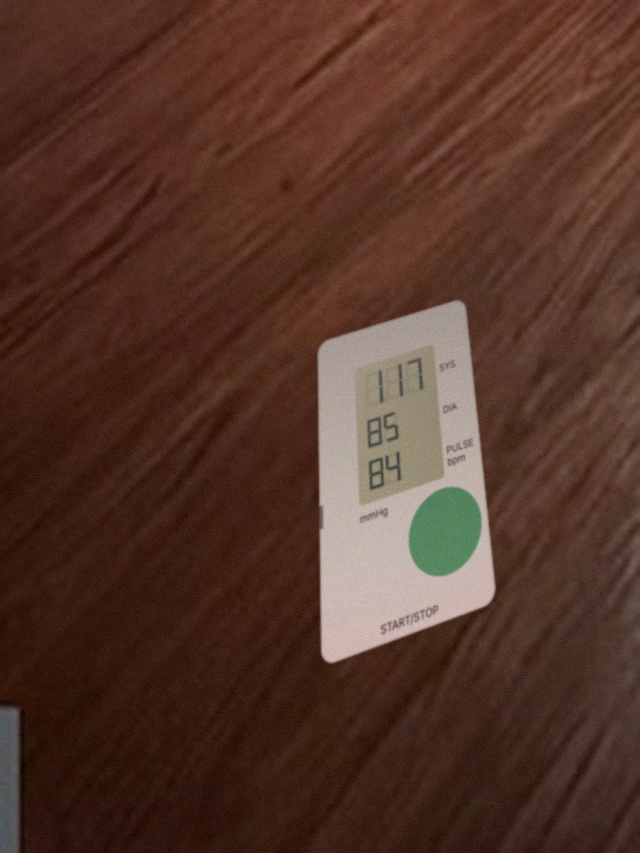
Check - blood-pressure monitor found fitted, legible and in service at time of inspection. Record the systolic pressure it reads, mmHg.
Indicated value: 117 mmHg
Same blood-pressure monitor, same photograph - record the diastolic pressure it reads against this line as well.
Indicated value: 85 mmHg
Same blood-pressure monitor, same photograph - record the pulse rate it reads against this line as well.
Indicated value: 84 bpm
